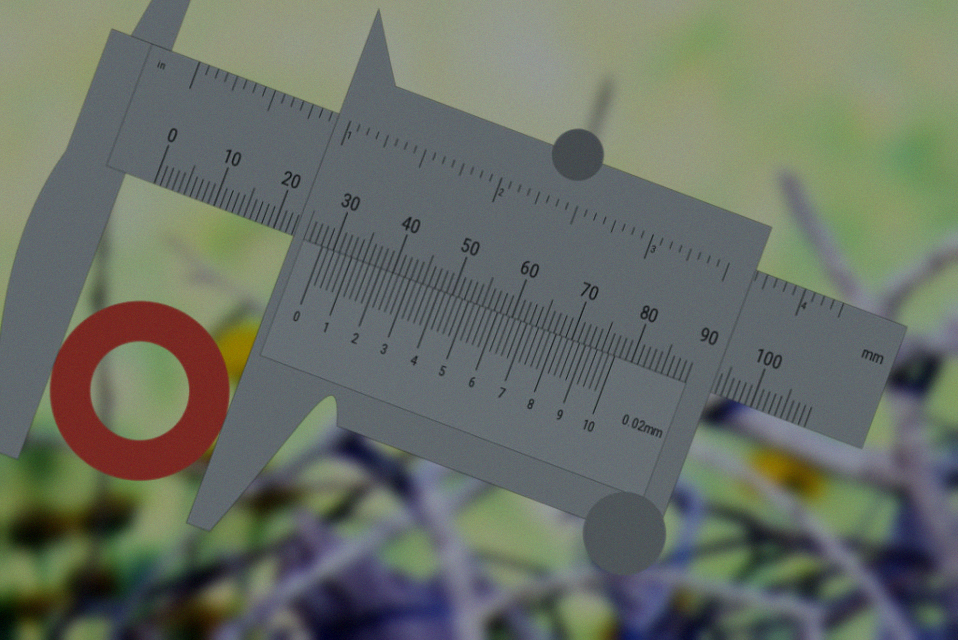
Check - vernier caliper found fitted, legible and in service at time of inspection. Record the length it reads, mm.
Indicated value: 28.2 mm
